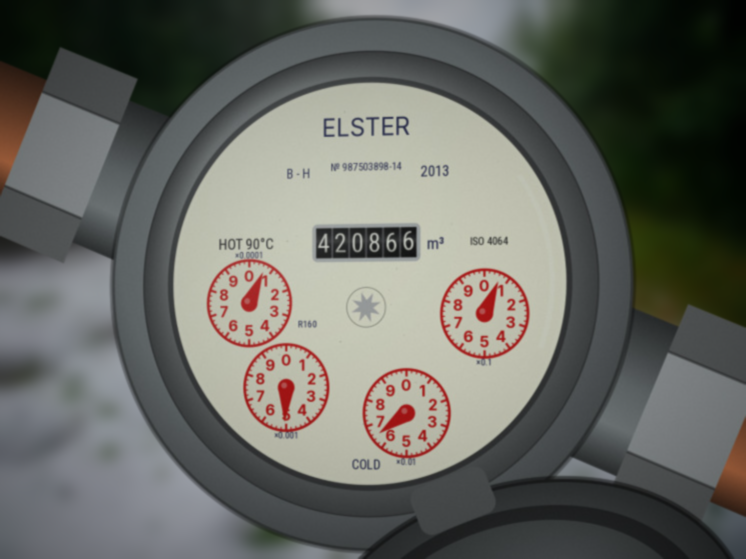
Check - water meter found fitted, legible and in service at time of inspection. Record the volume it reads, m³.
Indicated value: 420866.0650 m³
